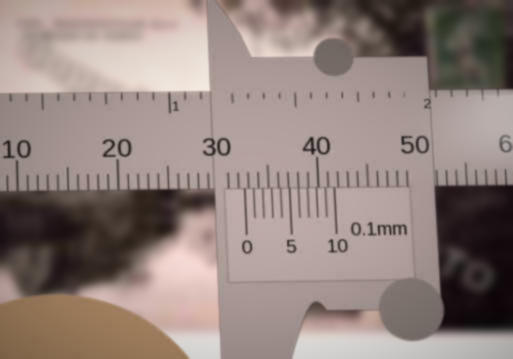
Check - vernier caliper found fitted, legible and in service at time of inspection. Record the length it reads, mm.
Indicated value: 32.6 mm
